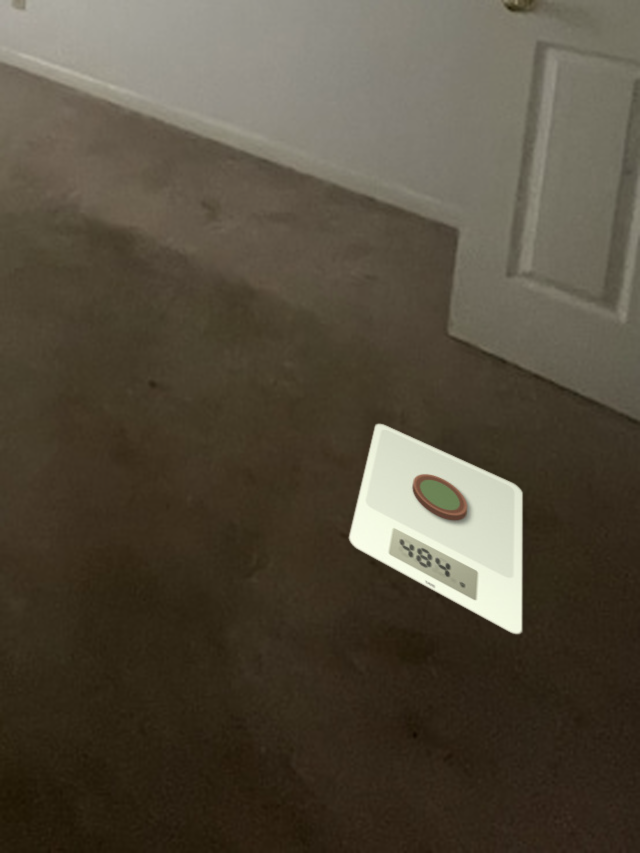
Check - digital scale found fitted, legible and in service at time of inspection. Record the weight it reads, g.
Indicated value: 484 g
